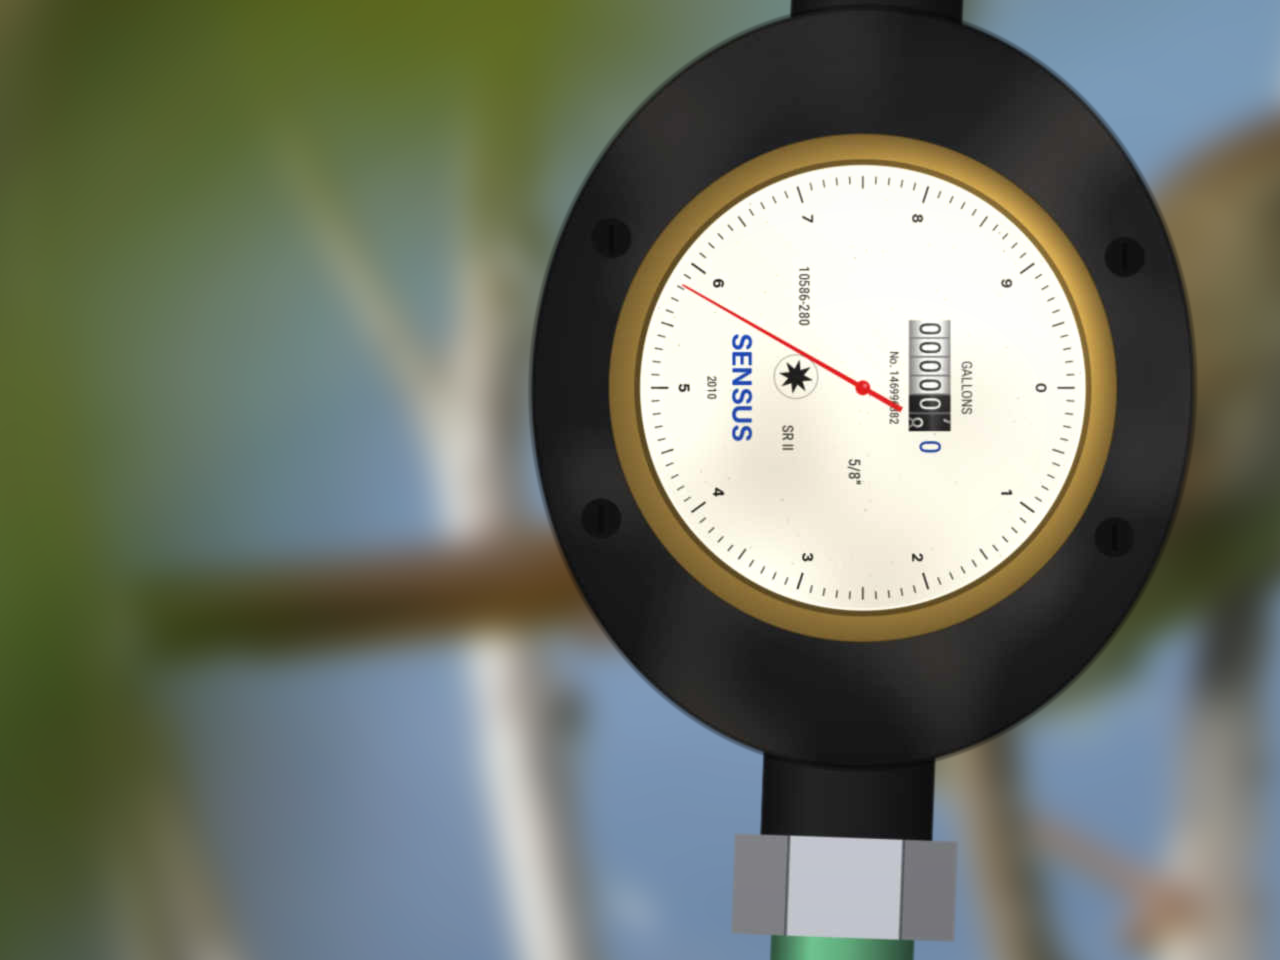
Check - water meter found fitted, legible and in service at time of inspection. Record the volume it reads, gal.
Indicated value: 75.8 gal
